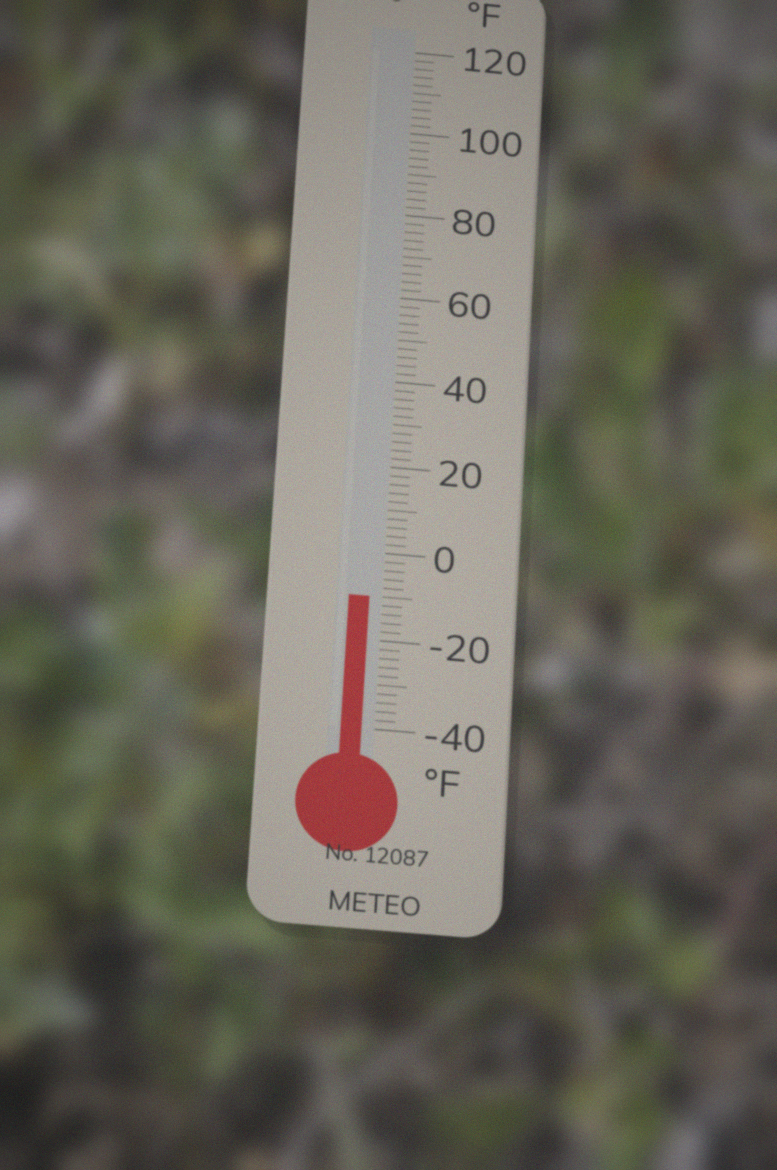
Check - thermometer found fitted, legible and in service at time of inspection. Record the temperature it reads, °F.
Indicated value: -10 °F
